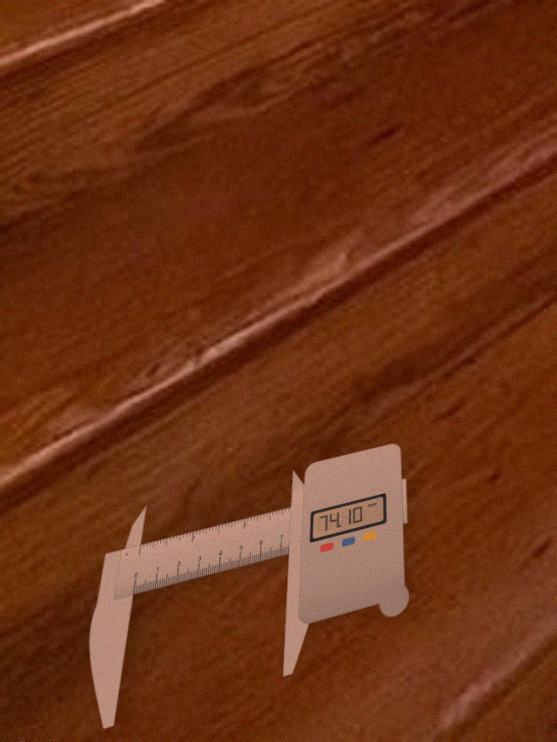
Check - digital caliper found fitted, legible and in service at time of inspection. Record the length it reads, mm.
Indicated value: 74.10 mm
